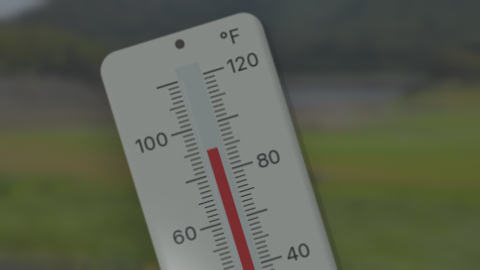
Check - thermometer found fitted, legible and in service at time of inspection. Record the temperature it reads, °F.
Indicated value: 90 °F
